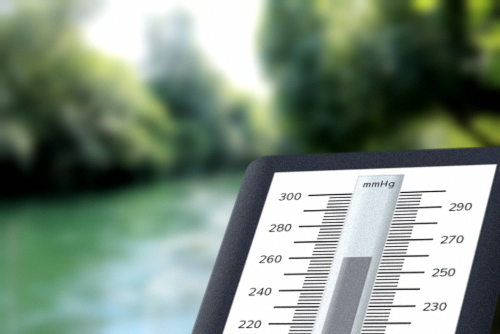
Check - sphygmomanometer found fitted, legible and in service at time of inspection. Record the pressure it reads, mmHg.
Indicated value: 260 mmHg
